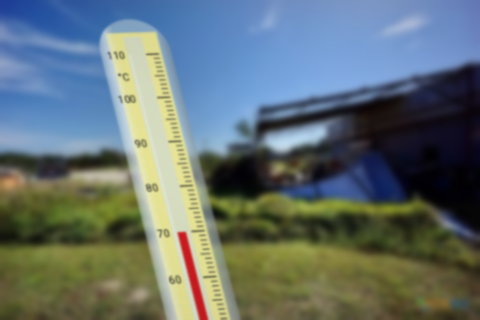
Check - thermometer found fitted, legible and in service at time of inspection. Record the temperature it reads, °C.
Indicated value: 70 °C
